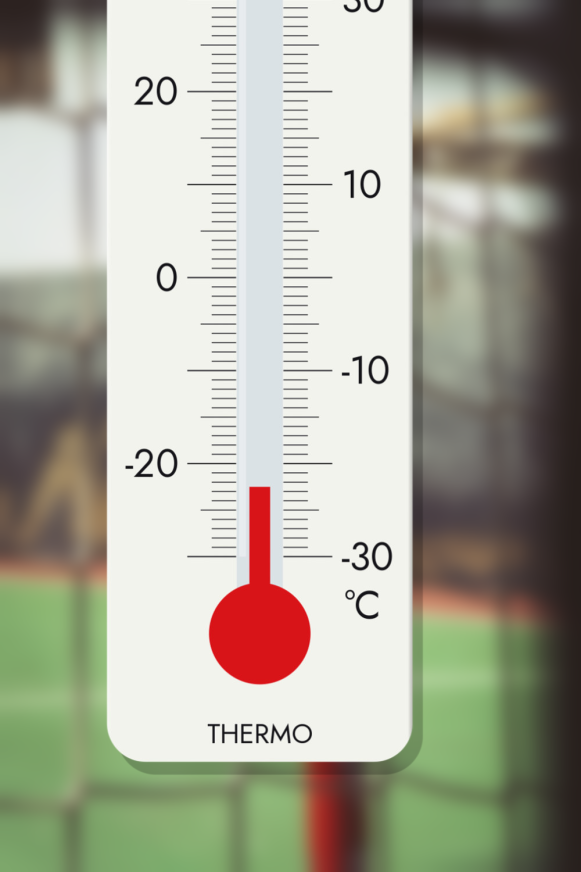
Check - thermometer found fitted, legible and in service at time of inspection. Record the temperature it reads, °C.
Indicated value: -22.5 °C
